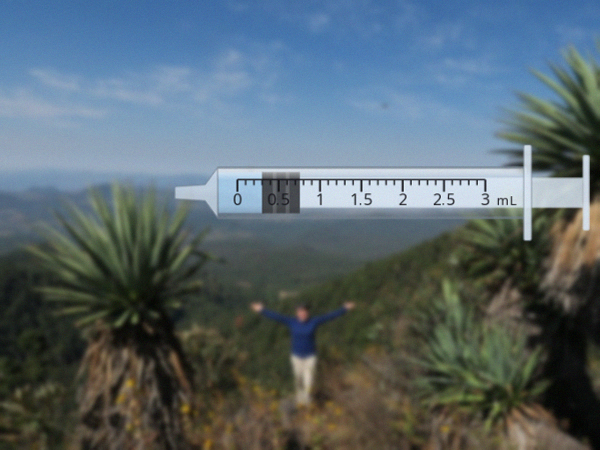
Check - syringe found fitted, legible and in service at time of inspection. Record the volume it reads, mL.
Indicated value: 0.3 mL
